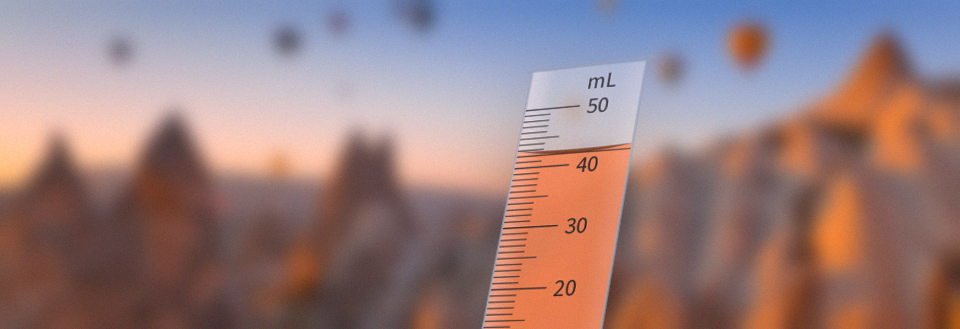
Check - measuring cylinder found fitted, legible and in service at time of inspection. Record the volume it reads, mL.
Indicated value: 42 mL
